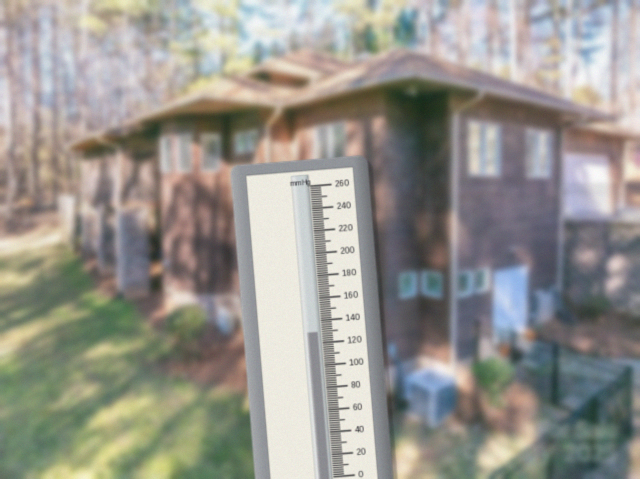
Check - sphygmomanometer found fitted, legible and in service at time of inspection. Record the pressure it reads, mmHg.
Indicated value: 130 mmHg
